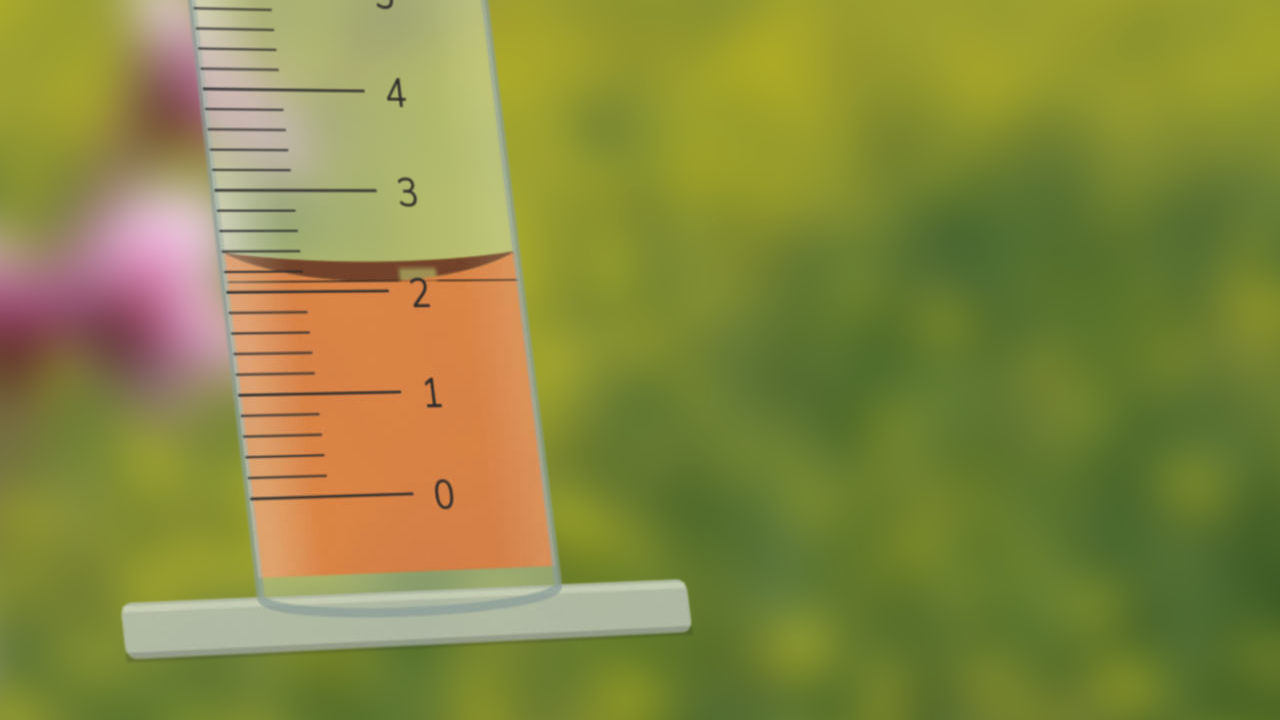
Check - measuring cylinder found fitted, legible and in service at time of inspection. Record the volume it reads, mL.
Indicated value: 2.1 mL
